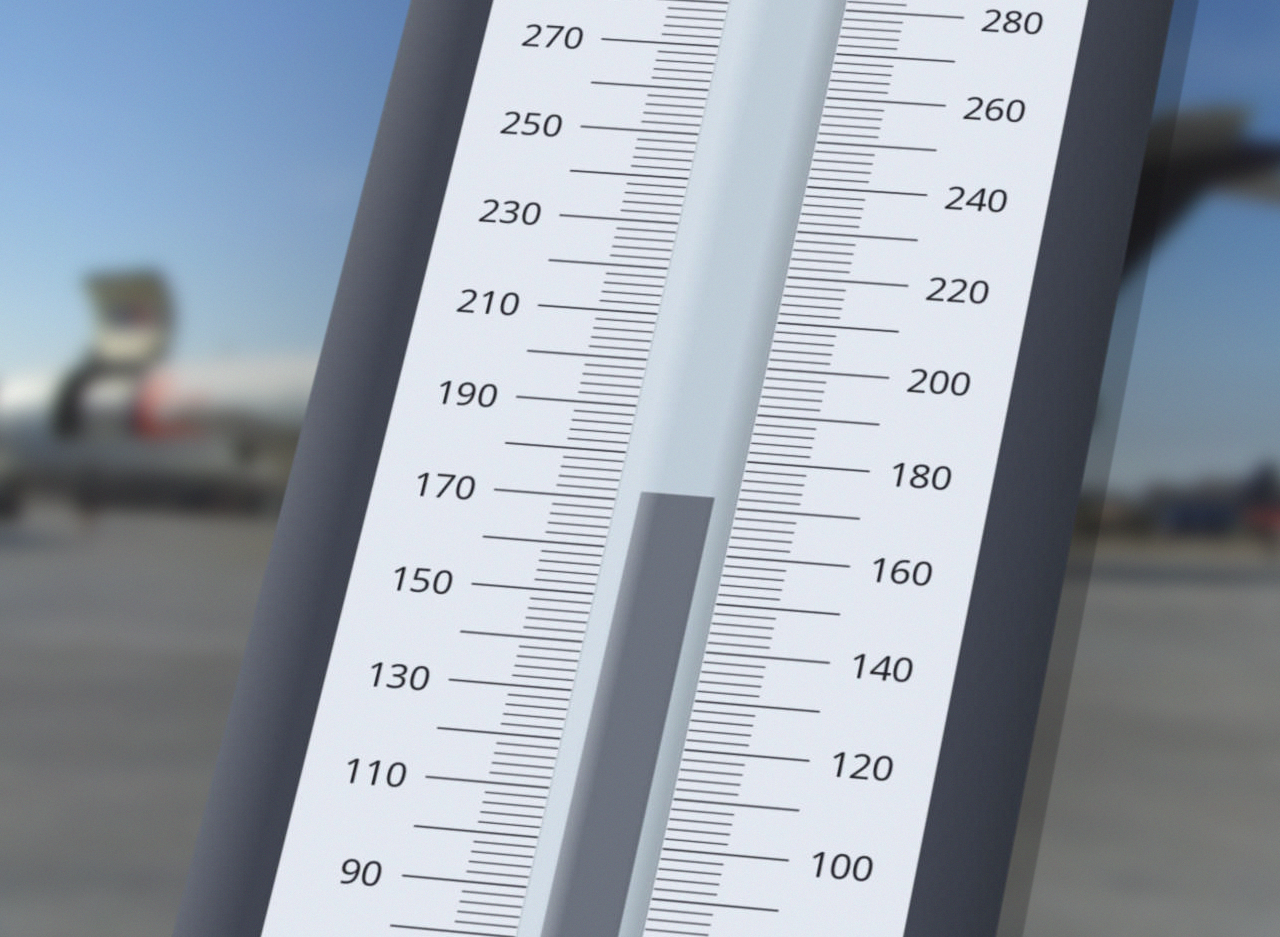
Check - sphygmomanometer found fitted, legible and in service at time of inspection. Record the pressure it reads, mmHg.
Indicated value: 172 mmHg
